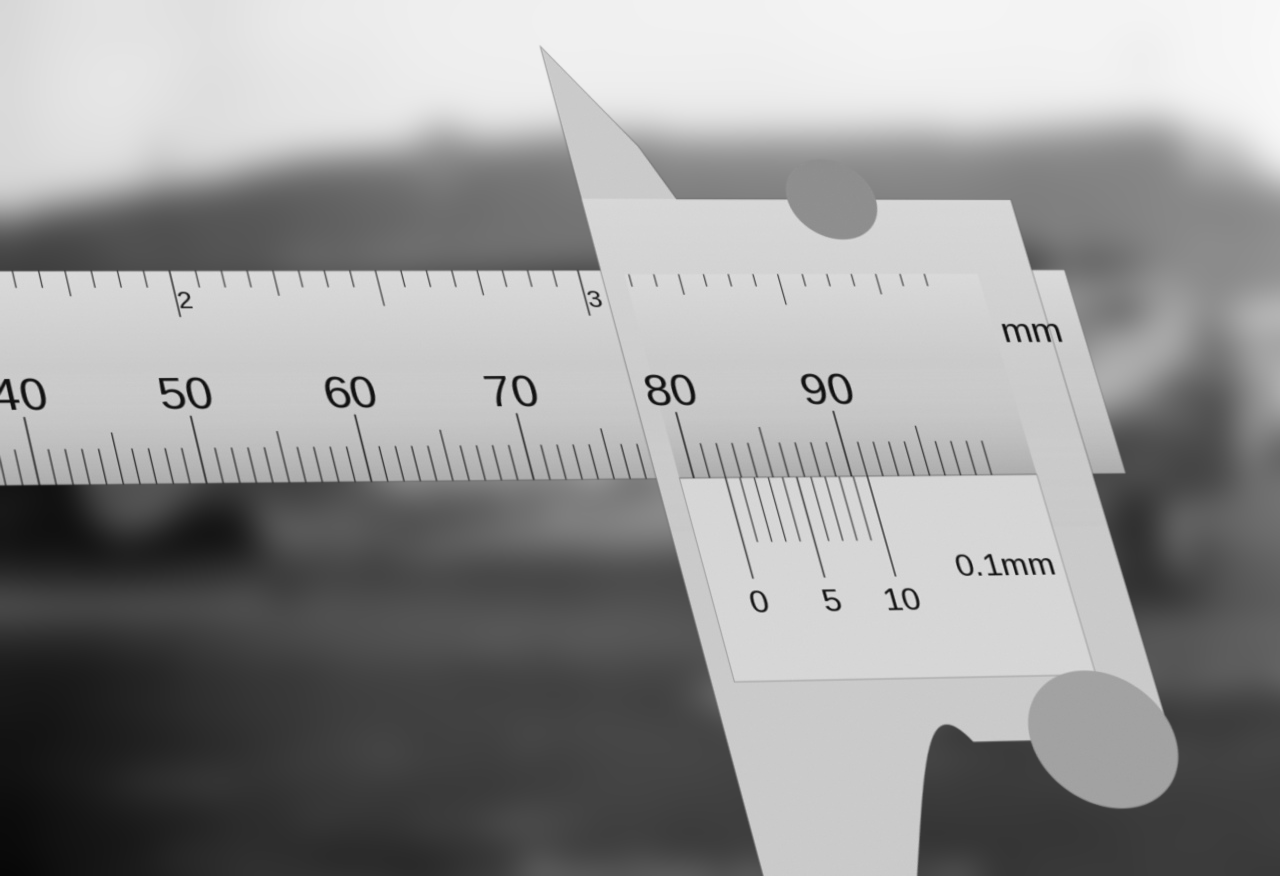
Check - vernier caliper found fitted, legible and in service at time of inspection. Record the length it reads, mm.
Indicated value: 82.0 mm
